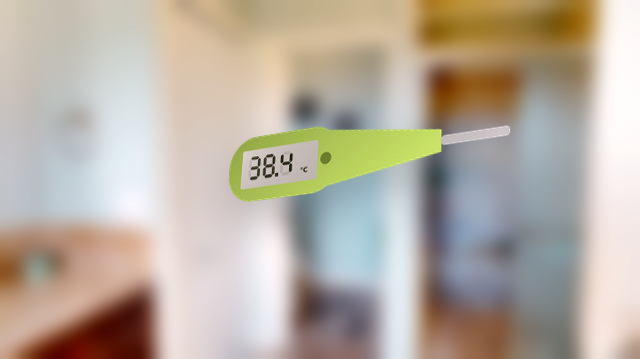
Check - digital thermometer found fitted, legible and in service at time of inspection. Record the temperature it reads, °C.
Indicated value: 38.4 °C
